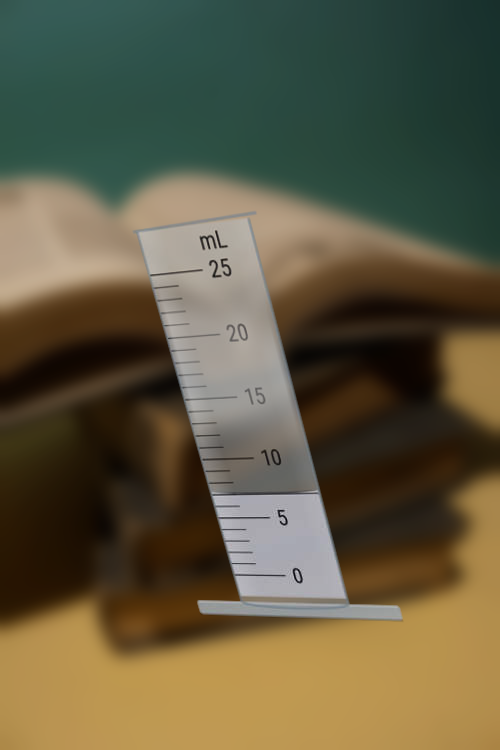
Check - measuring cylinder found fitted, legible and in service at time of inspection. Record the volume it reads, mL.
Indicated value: 7 mL
